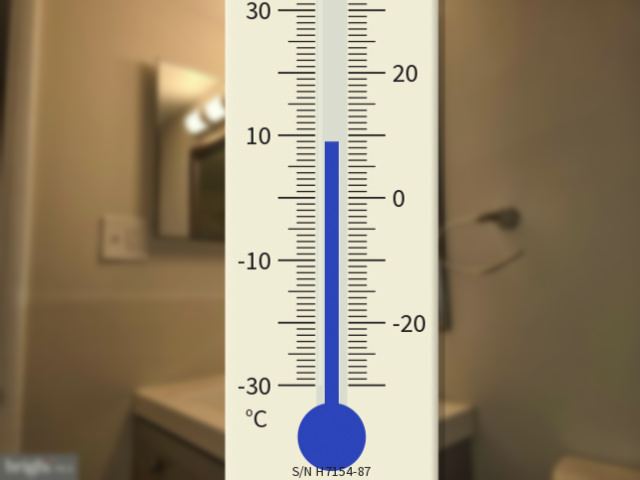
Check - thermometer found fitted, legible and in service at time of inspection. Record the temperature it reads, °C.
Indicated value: 9 °C
